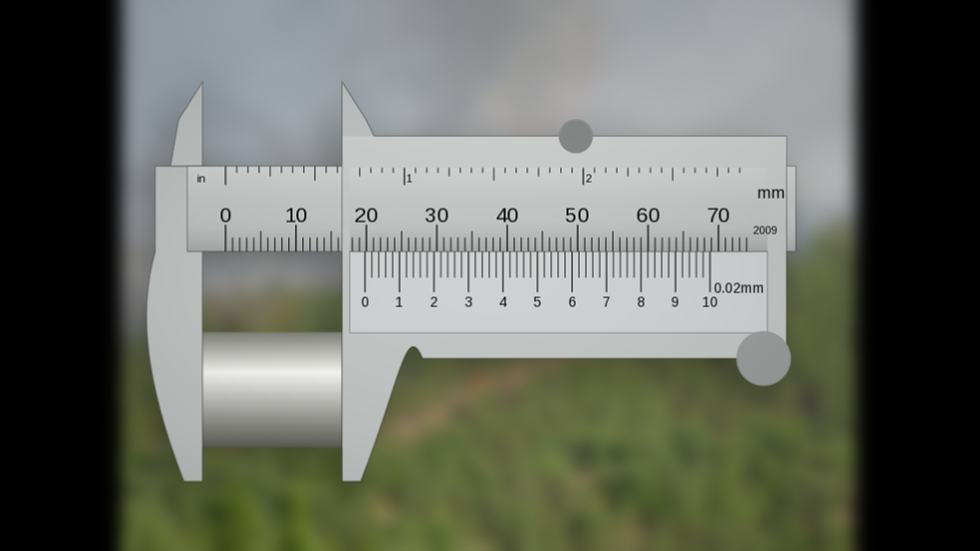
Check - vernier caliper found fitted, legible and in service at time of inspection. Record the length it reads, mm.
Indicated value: 19.8 mm
